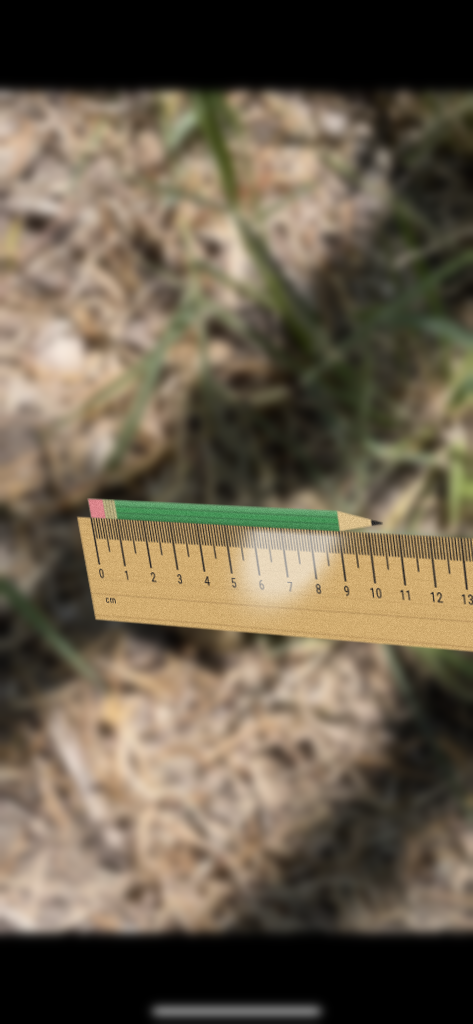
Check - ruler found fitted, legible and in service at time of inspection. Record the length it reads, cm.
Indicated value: 10.5 cm
